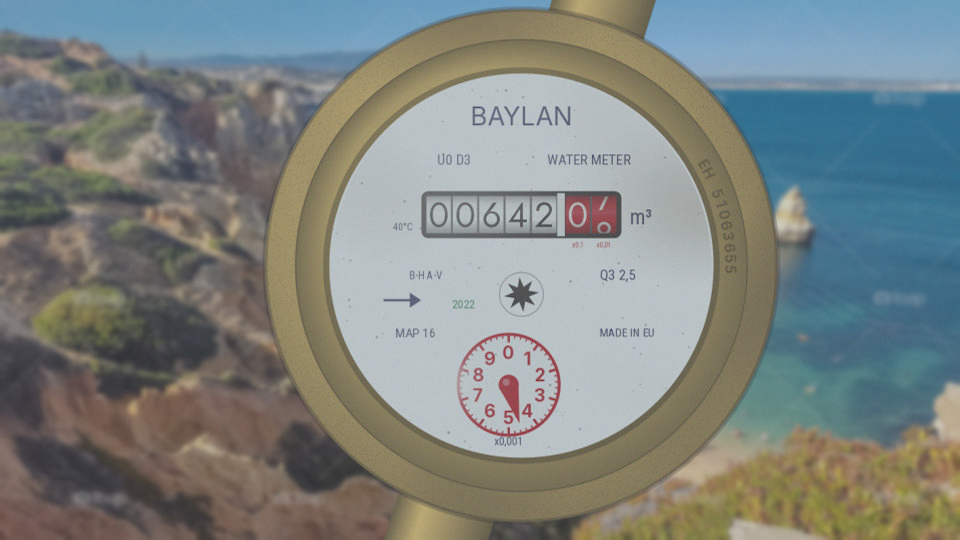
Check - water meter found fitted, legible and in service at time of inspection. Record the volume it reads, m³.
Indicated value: 642.074 m³
